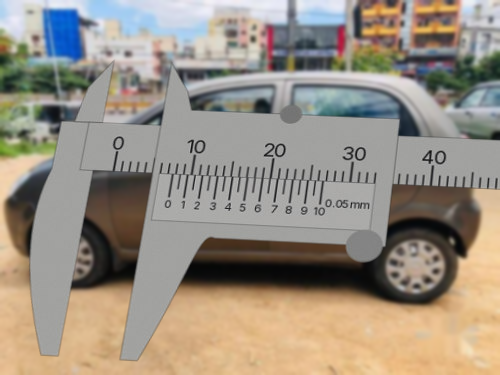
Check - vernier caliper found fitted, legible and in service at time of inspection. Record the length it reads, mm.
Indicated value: 7.6 mm
